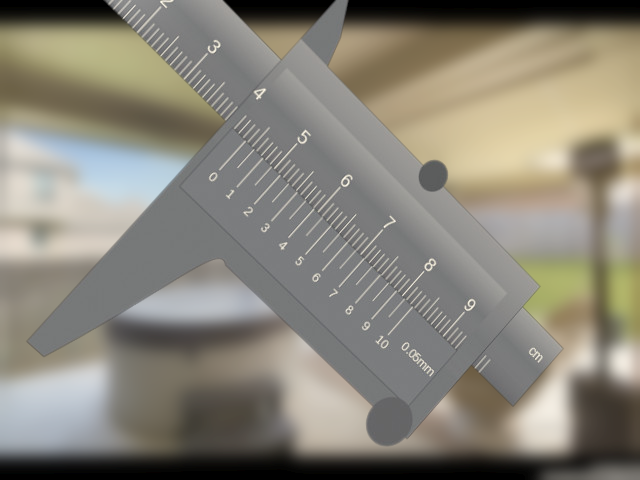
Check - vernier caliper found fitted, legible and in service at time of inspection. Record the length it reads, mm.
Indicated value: 43.6 mm
